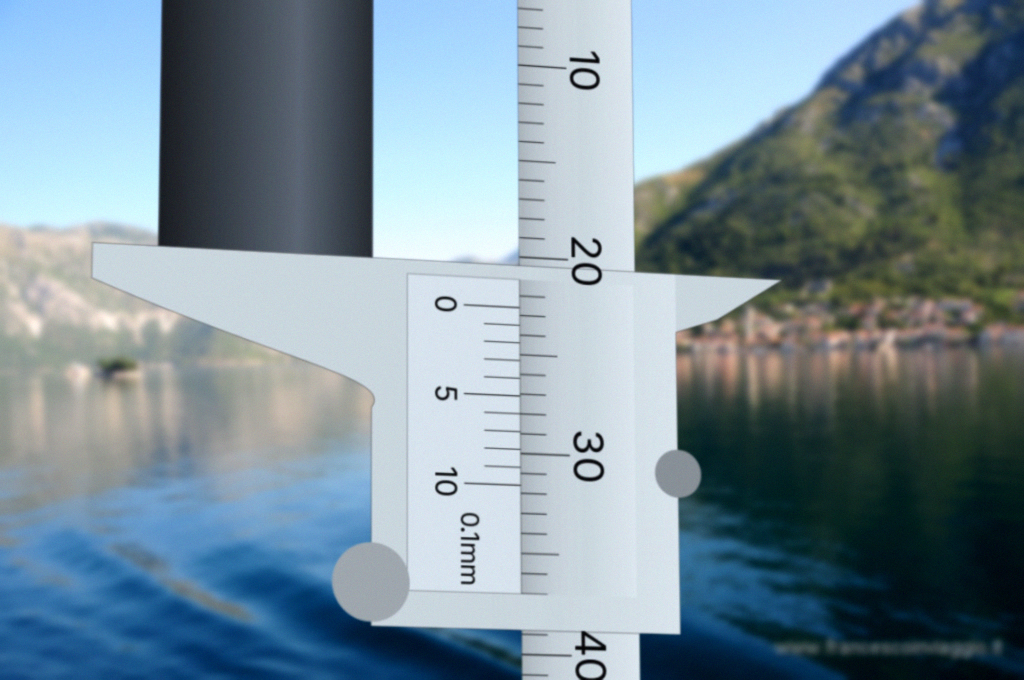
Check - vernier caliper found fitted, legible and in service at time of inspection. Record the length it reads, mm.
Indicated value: 22.6 mm
